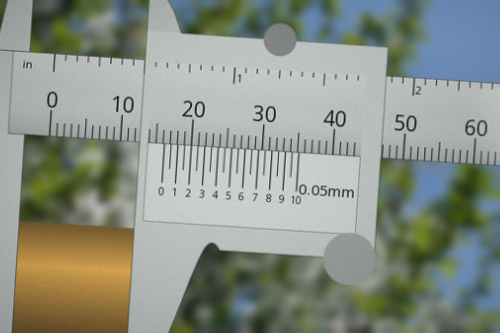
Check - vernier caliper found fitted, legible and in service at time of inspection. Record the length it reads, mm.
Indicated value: 16.2 mm
